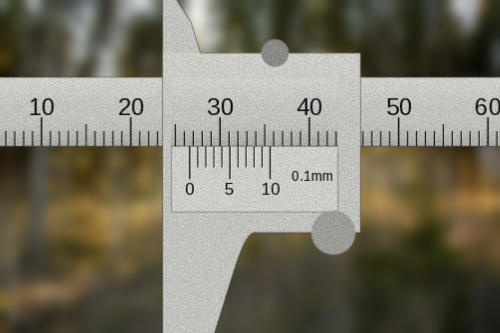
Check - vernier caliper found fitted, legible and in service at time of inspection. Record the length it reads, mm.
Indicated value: 26.6 mm
